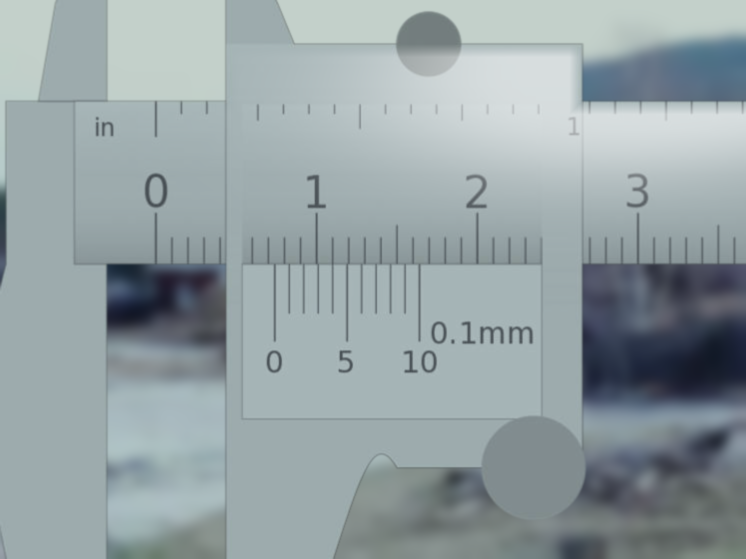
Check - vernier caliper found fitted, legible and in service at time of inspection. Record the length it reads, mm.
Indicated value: 7.4 mm
